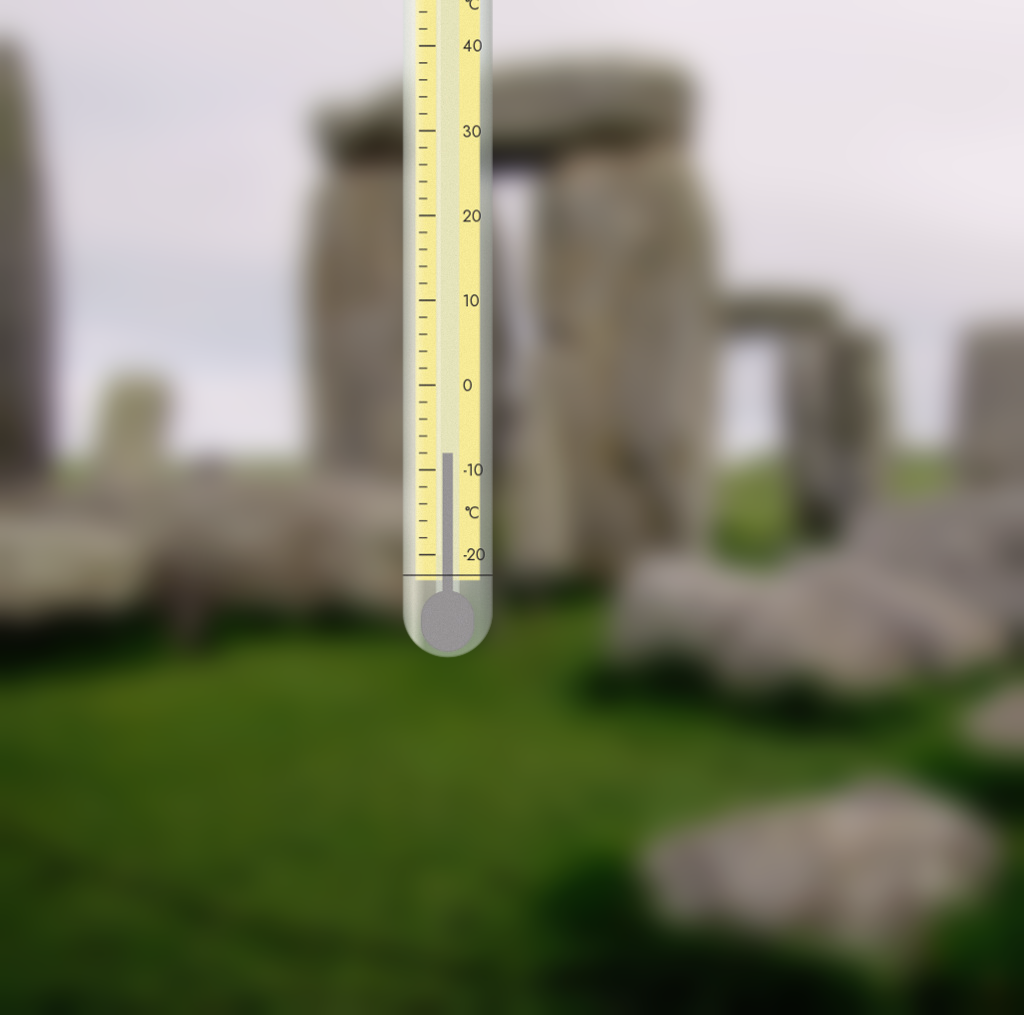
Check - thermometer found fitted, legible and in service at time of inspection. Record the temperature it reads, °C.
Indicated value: -8 °C
